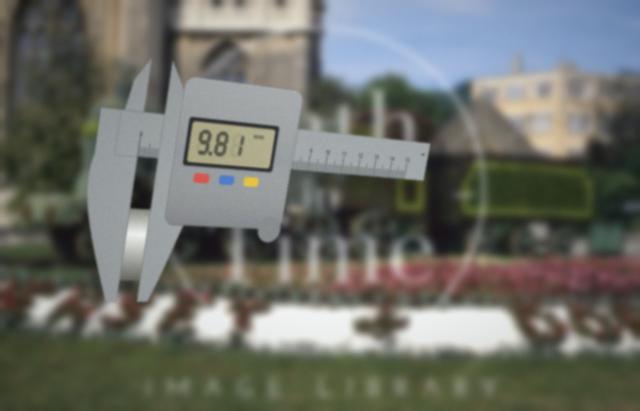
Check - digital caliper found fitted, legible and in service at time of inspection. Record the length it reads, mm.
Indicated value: 9.81 mm
